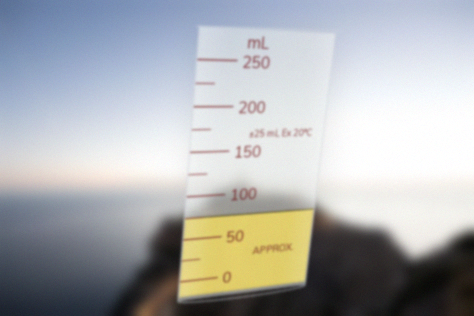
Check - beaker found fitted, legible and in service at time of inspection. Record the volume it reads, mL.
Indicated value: 75 mL
